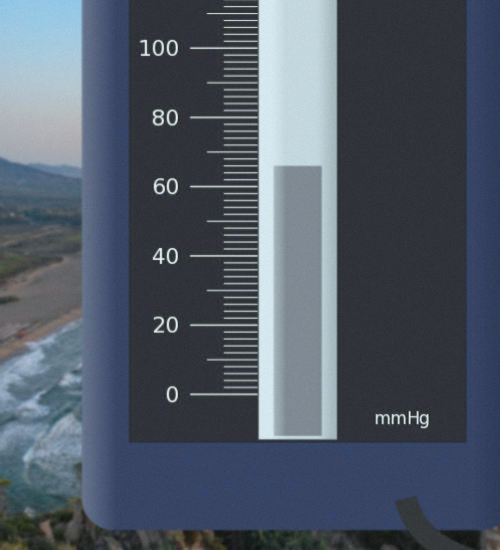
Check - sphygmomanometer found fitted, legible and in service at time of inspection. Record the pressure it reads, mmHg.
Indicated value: 66 mmHg
